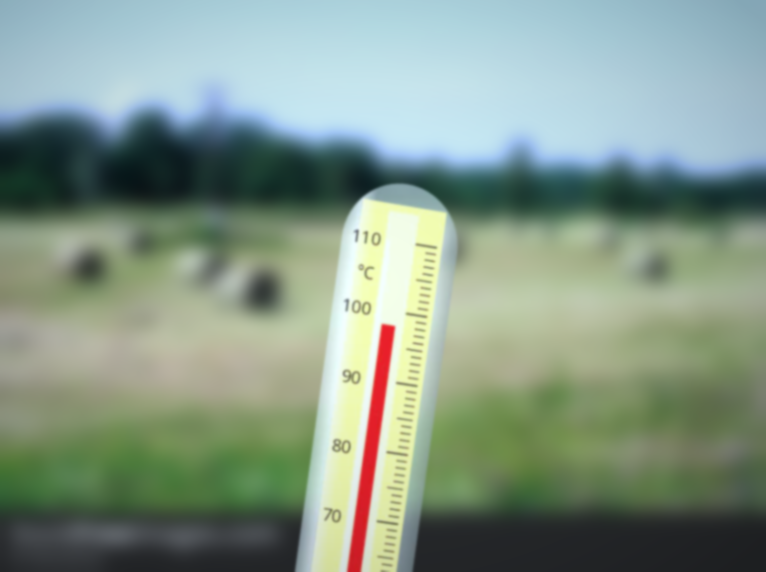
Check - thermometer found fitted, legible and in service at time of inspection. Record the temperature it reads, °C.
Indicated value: 98 °C
